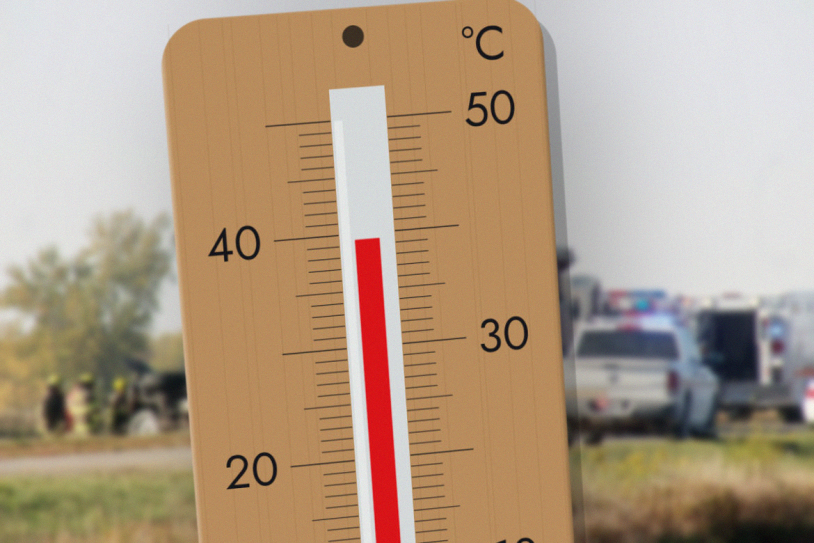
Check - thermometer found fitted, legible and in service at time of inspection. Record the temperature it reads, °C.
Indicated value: 39.5 °C
